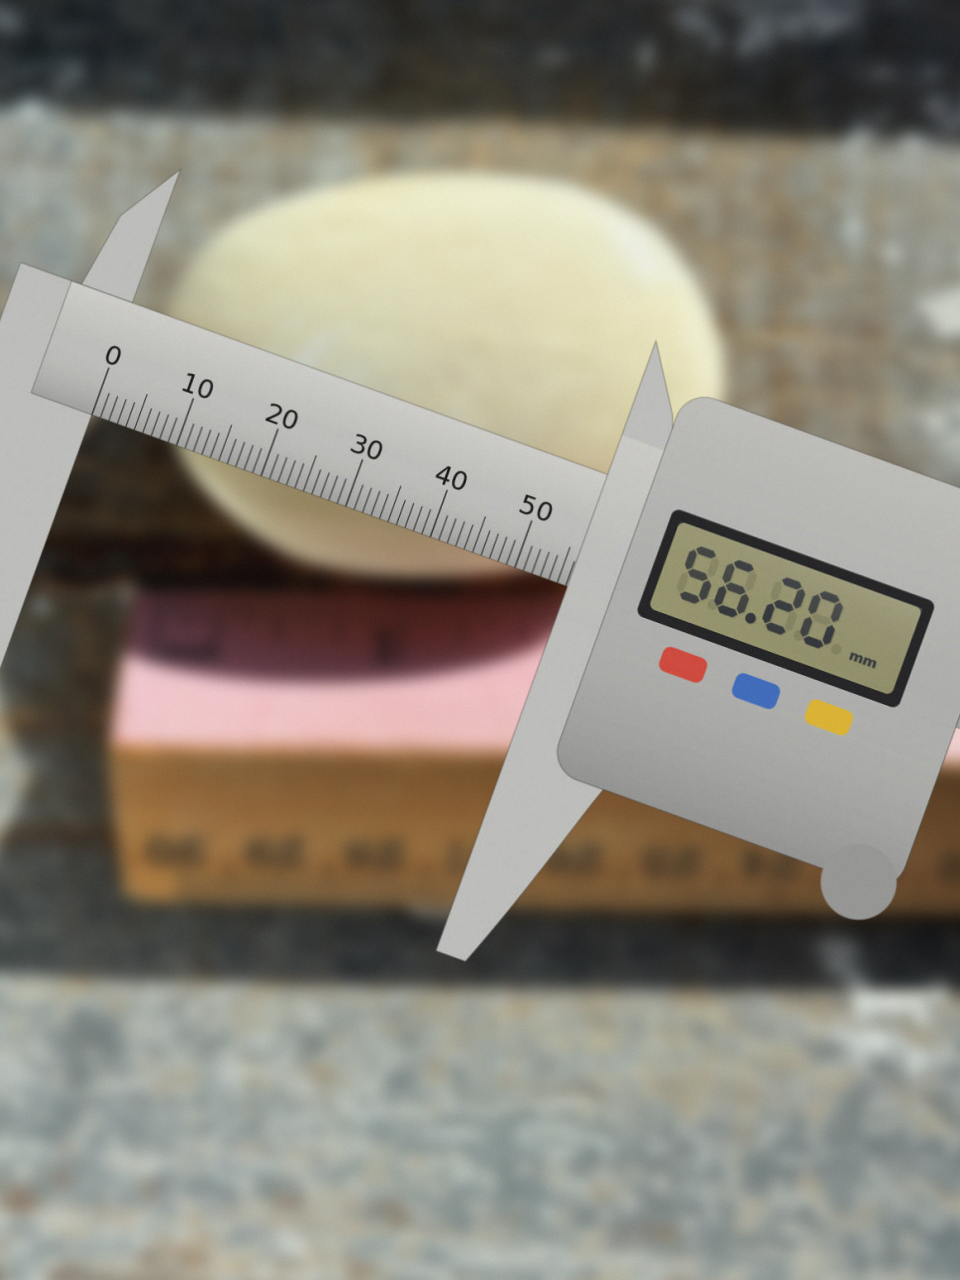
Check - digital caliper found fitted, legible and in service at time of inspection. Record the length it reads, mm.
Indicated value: 56.20 mm
